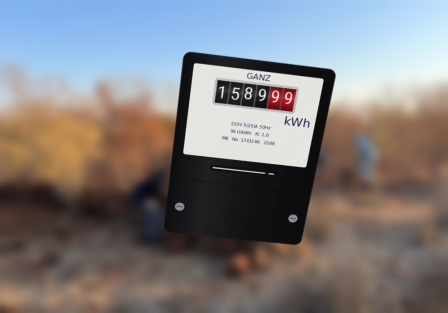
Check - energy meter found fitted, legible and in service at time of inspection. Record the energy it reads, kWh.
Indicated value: 1589.99 kWh
